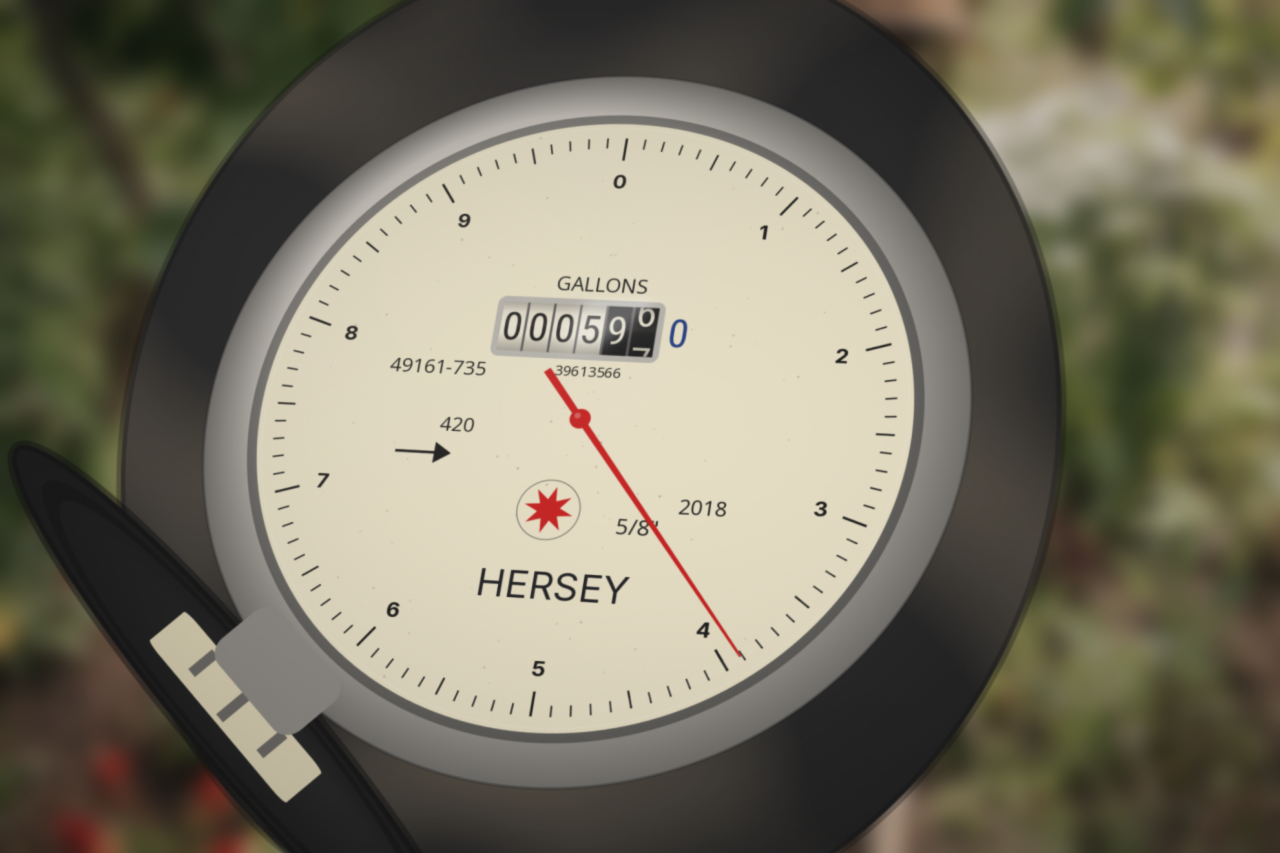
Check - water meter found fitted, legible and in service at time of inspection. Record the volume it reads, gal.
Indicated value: 5963.9 gal
